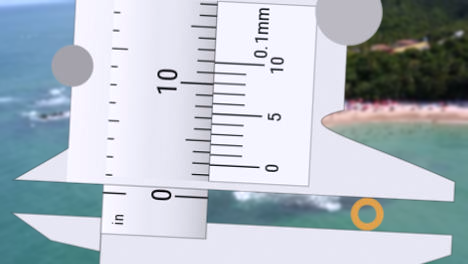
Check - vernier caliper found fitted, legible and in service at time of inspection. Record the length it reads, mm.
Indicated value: 2.9 mm
